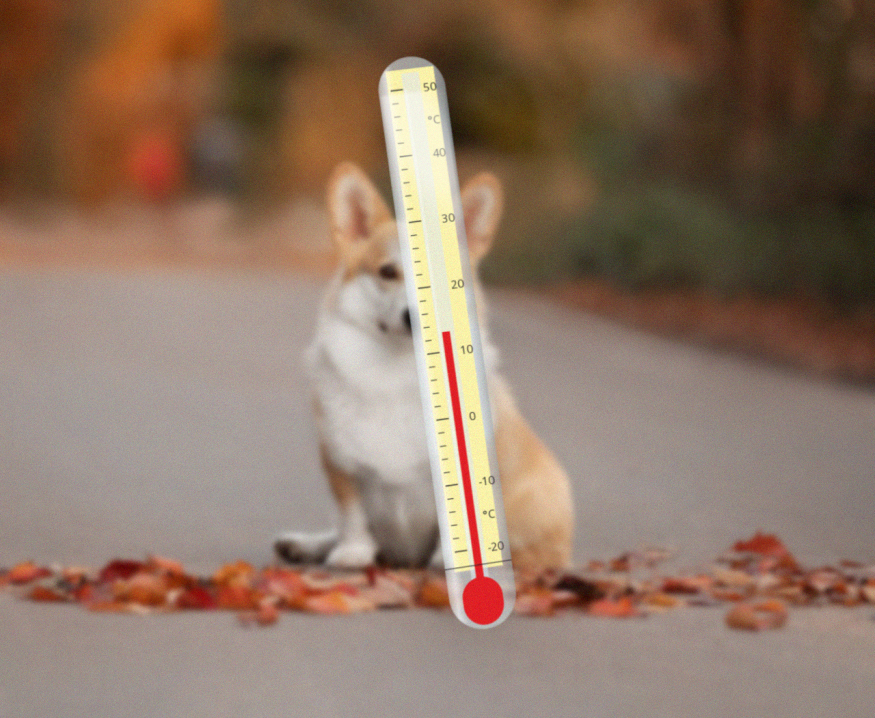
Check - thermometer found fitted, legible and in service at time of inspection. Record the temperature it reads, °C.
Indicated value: 13 °C
